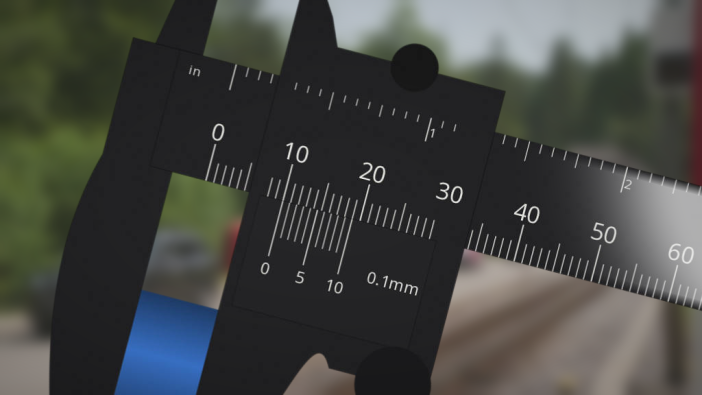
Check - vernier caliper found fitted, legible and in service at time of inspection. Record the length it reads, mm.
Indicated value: 10.0 mm
